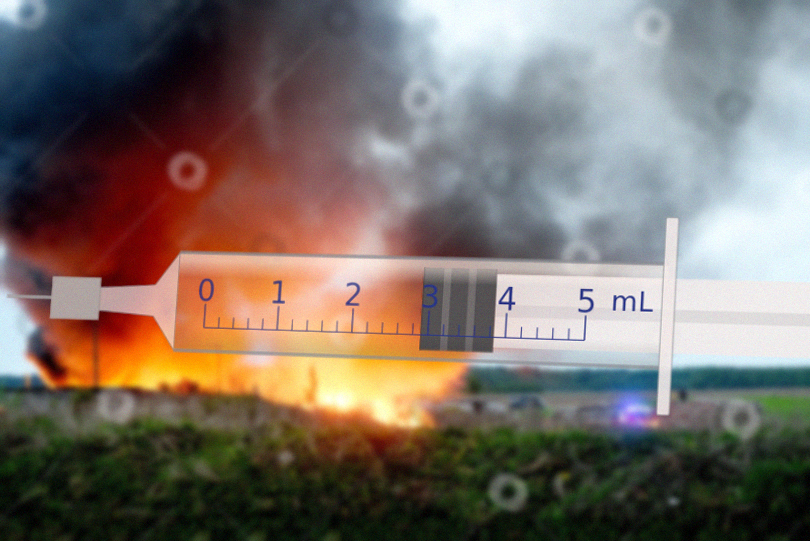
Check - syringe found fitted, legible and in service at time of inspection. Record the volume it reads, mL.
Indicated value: 2.9 mL
